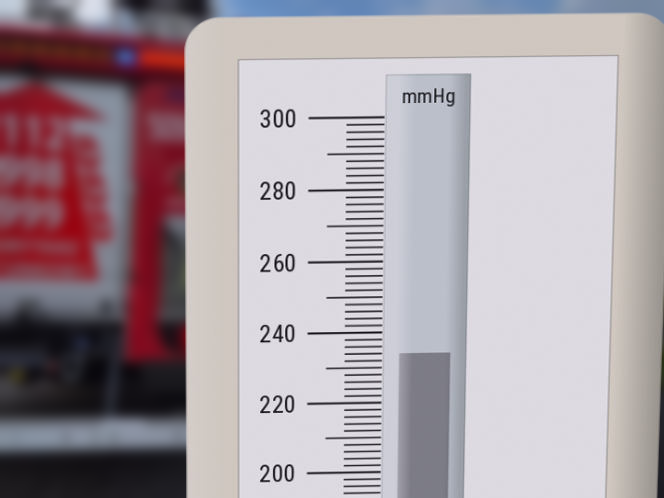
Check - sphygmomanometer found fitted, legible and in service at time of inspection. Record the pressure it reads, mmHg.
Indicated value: 234 mmHg
